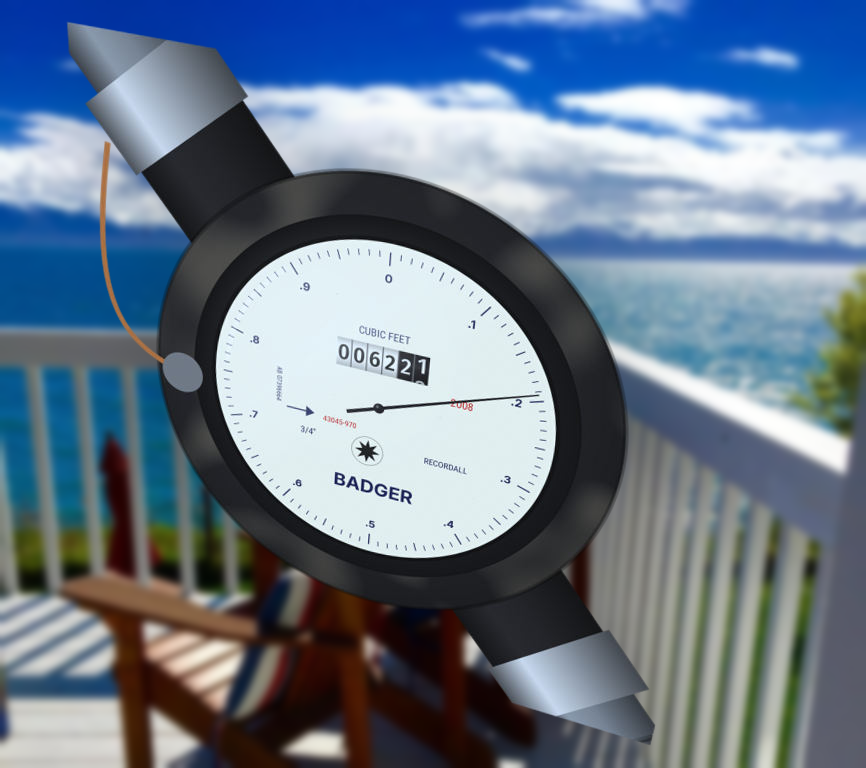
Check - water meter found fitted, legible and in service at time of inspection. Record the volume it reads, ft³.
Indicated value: 6221.19 ft³
